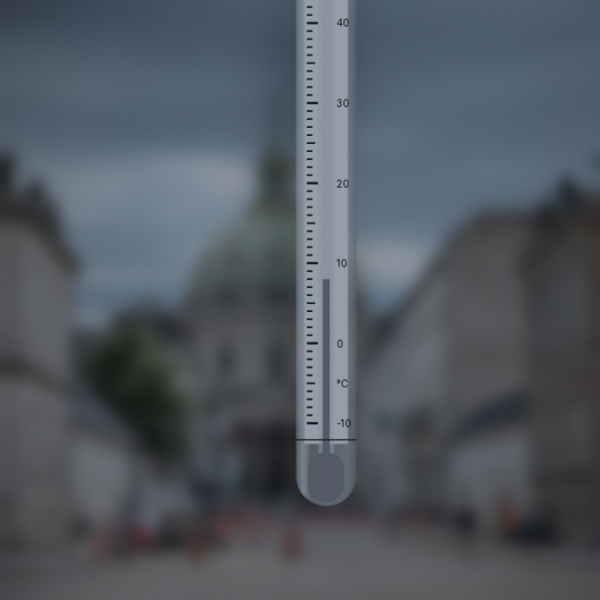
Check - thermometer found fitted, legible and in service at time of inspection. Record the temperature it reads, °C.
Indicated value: 8 °C
